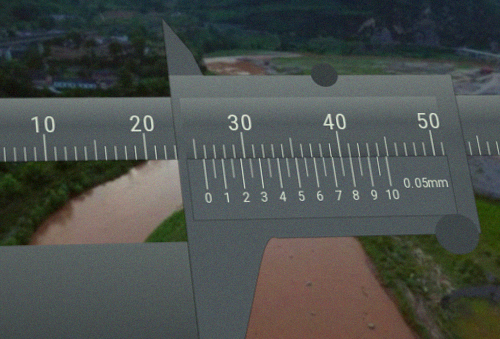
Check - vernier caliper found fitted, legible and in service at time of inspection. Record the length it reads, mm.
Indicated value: 25.8 mm
